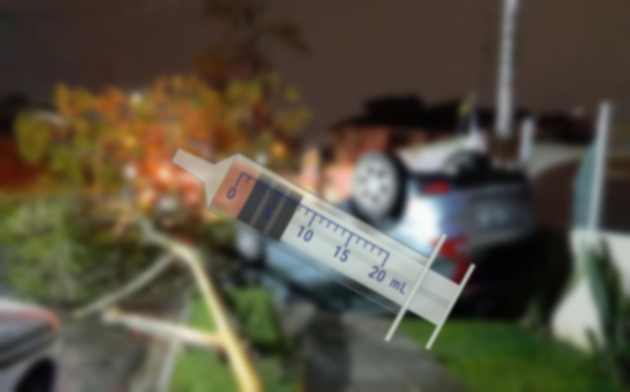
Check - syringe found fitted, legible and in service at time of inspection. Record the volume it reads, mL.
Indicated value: 2 mL
